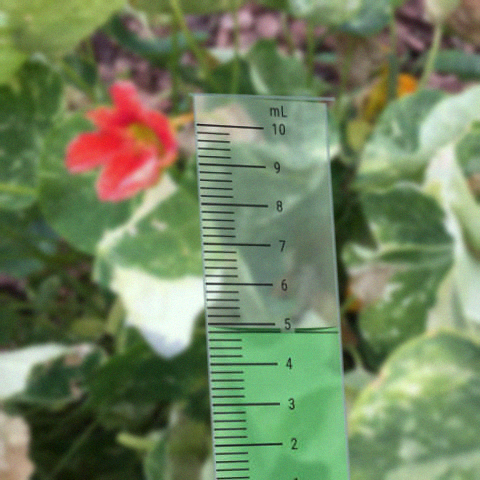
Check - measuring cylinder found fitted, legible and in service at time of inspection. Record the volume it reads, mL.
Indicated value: 4.8 mL
